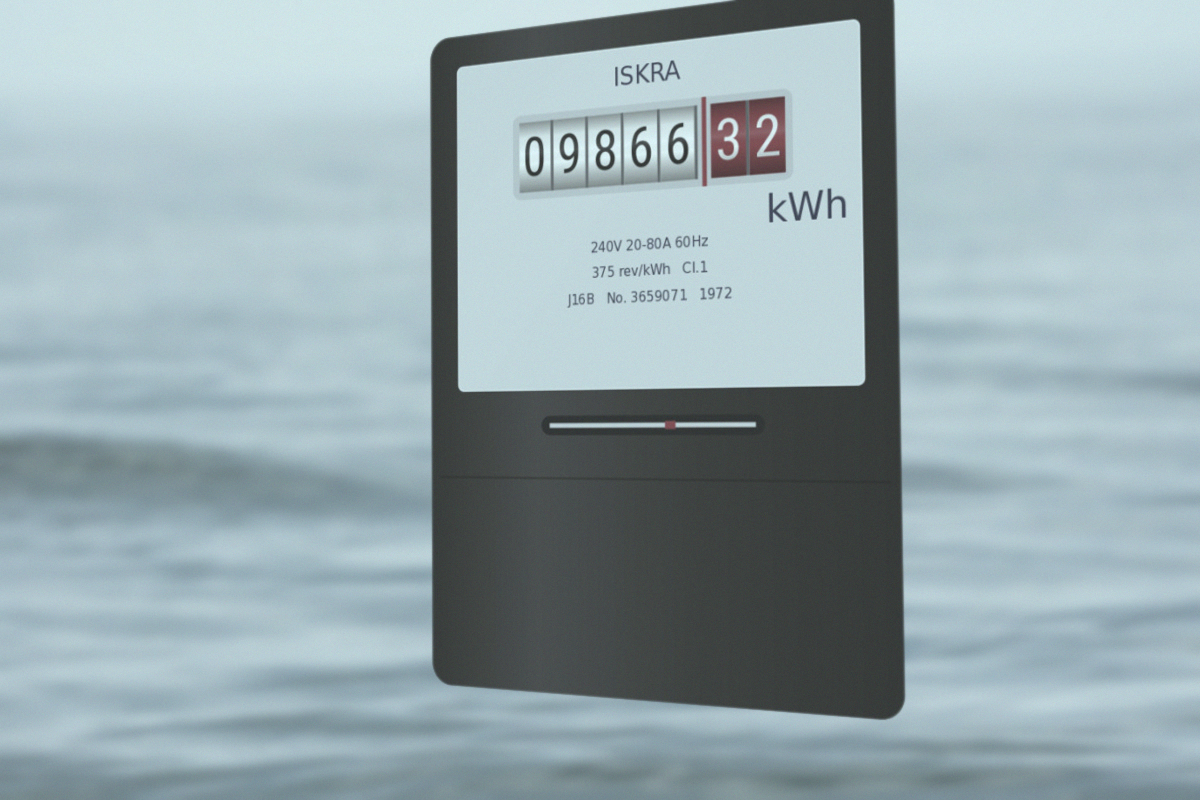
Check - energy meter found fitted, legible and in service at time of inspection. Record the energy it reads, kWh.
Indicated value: 9866.32 kWh
